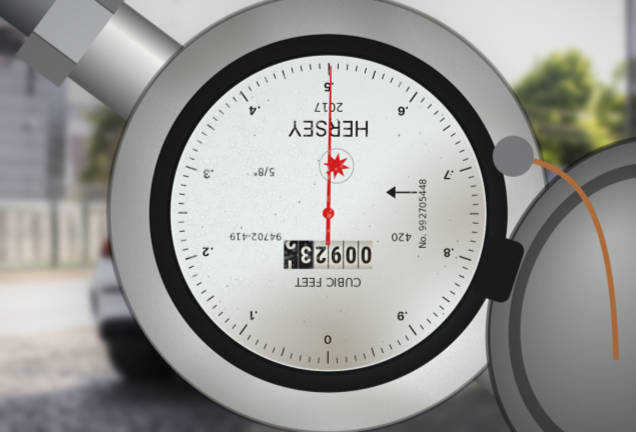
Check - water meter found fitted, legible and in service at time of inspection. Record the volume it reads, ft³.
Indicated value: 9231.50 ft³
